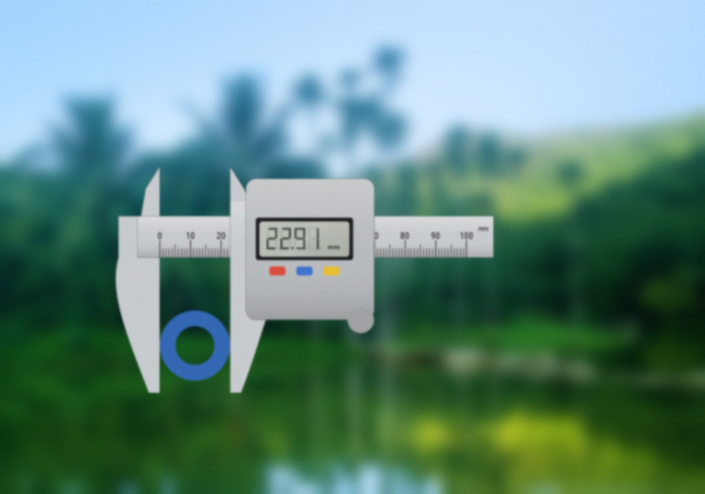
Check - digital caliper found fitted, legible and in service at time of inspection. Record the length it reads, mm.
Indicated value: 22.91 mm
